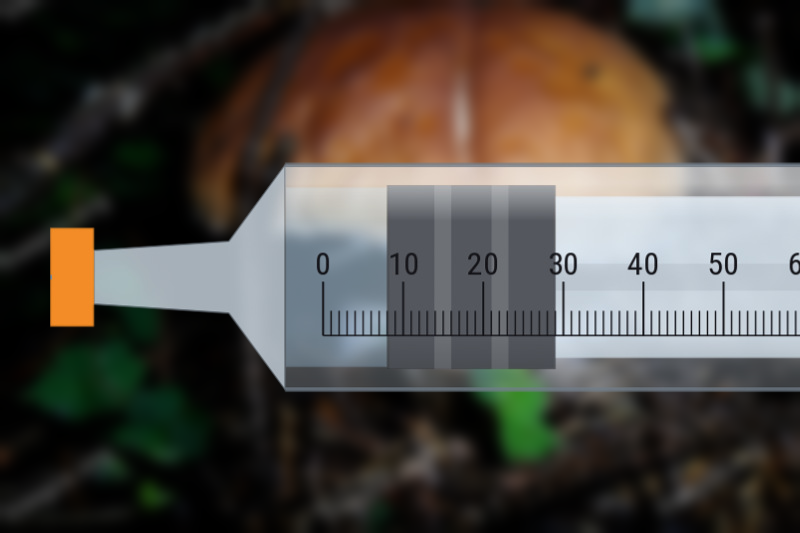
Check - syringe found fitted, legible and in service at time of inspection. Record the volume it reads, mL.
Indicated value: 8 mL
